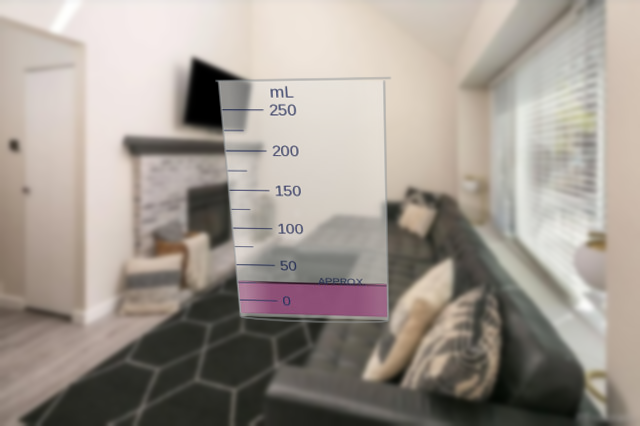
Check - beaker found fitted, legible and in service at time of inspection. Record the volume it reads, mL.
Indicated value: 25 mL
